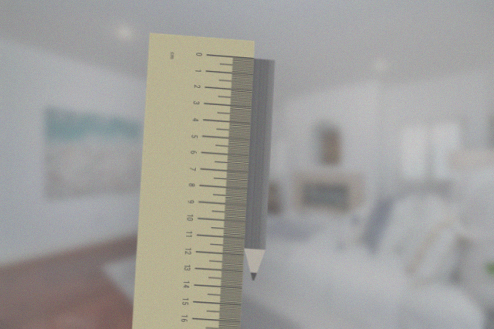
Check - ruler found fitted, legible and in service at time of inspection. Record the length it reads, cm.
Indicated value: 13.5 cm
